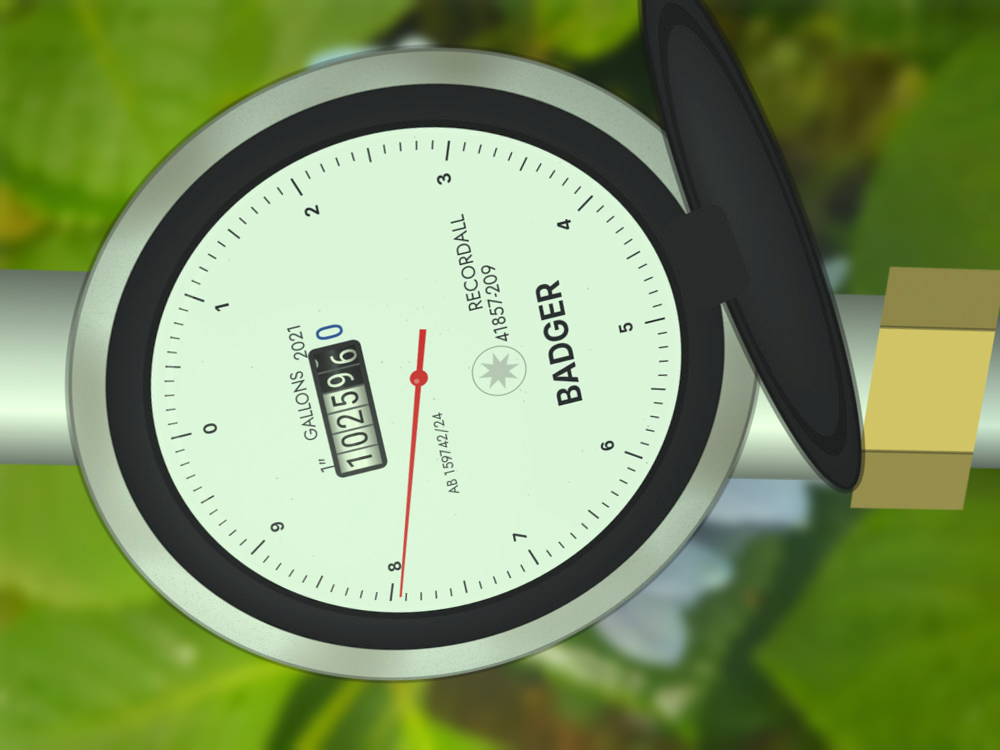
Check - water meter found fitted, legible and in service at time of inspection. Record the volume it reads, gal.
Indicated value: 1025957.9 gal
